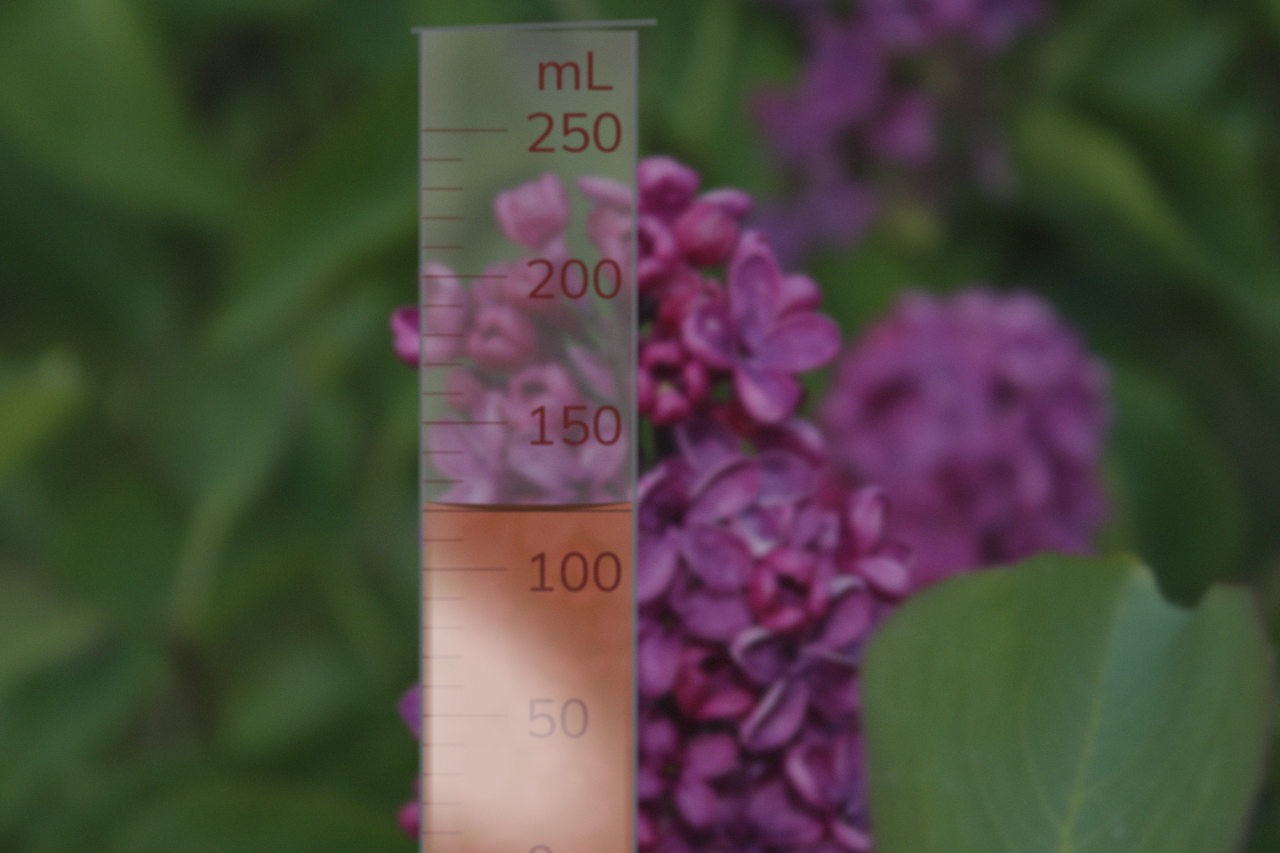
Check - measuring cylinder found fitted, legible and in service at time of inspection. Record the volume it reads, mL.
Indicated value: 120 mL
